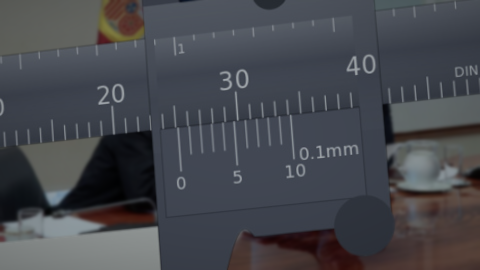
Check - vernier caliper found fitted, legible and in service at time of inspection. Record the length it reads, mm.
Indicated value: 25.2 mm
